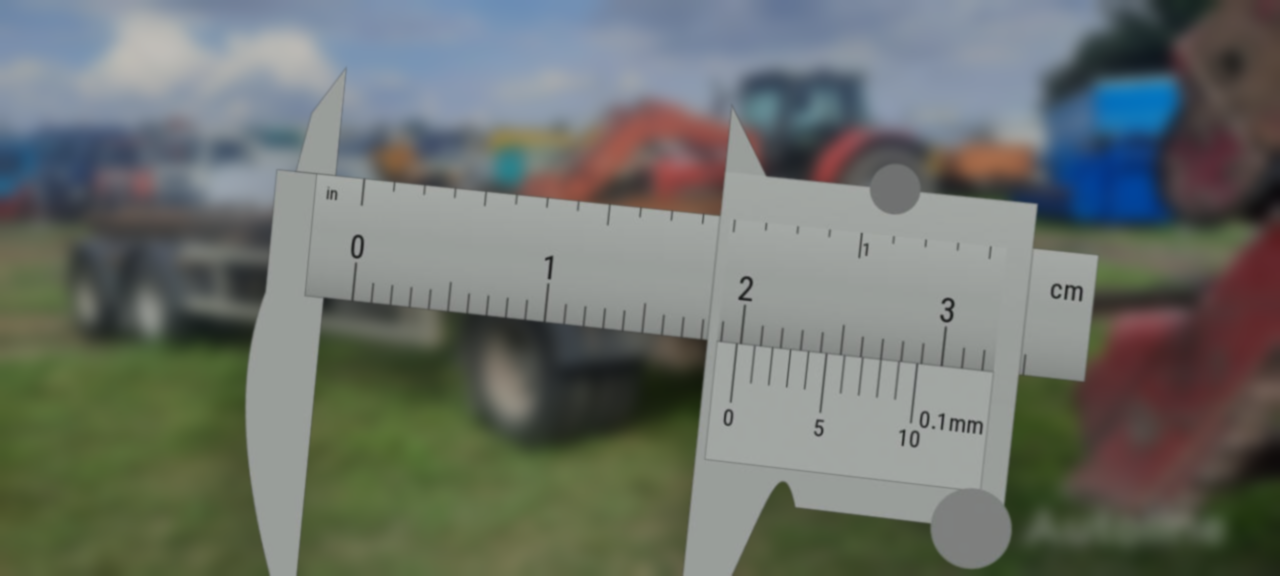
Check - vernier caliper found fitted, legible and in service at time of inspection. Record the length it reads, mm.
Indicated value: 19.8 mm
